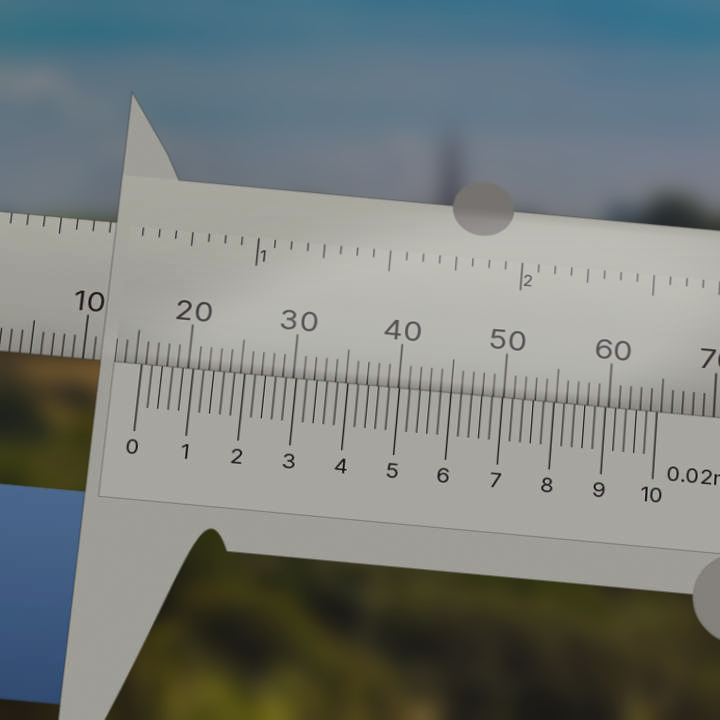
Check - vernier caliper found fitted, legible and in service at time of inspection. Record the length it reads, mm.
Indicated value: 15.6 mm
